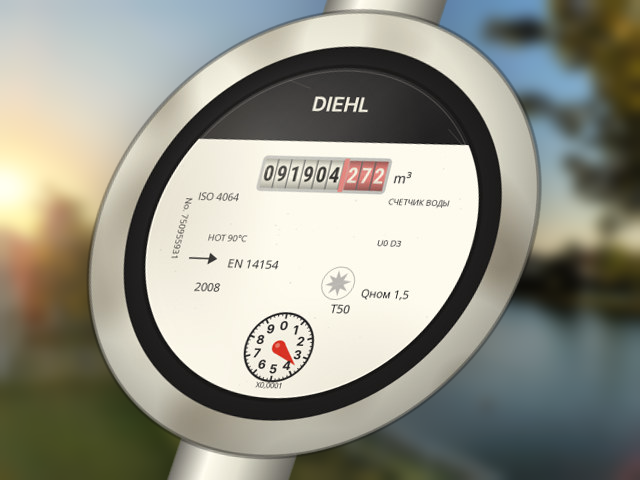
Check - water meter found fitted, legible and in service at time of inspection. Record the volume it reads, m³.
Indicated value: 91904.2723 m³
